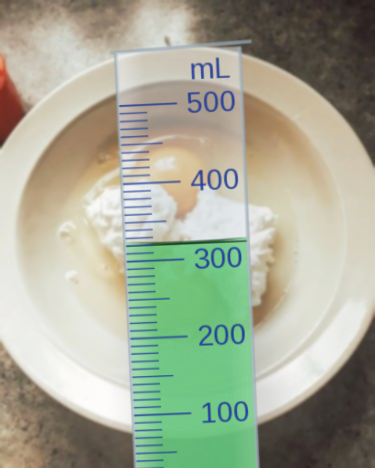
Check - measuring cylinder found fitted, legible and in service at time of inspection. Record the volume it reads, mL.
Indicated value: 320 mL
